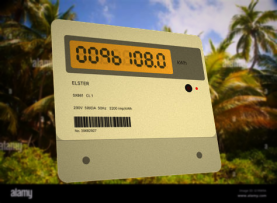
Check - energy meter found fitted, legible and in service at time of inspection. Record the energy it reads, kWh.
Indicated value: 96108.0 kWh
